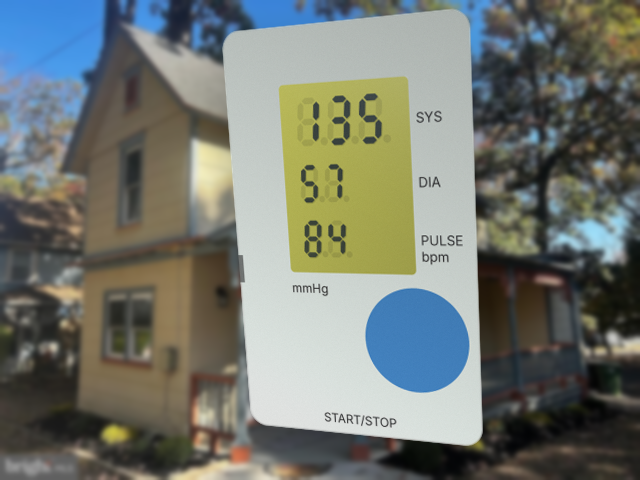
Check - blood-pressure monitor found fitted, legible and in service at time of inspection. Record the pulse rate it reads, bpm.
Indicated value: 84 bpm
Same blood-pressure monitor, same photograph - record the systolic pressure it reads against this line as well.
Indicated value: 135 mmHg
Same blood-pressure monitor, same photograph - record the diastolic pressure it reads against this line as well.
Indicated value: 57 mmHg
